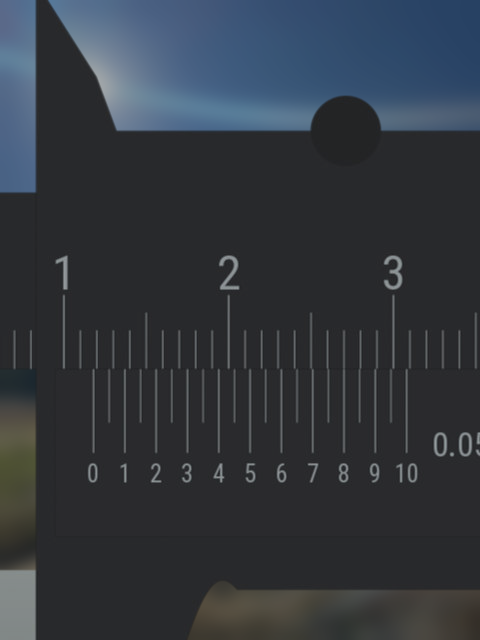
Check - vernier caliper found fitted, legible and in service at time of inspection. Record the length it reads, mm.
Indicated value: 11.8 mm
